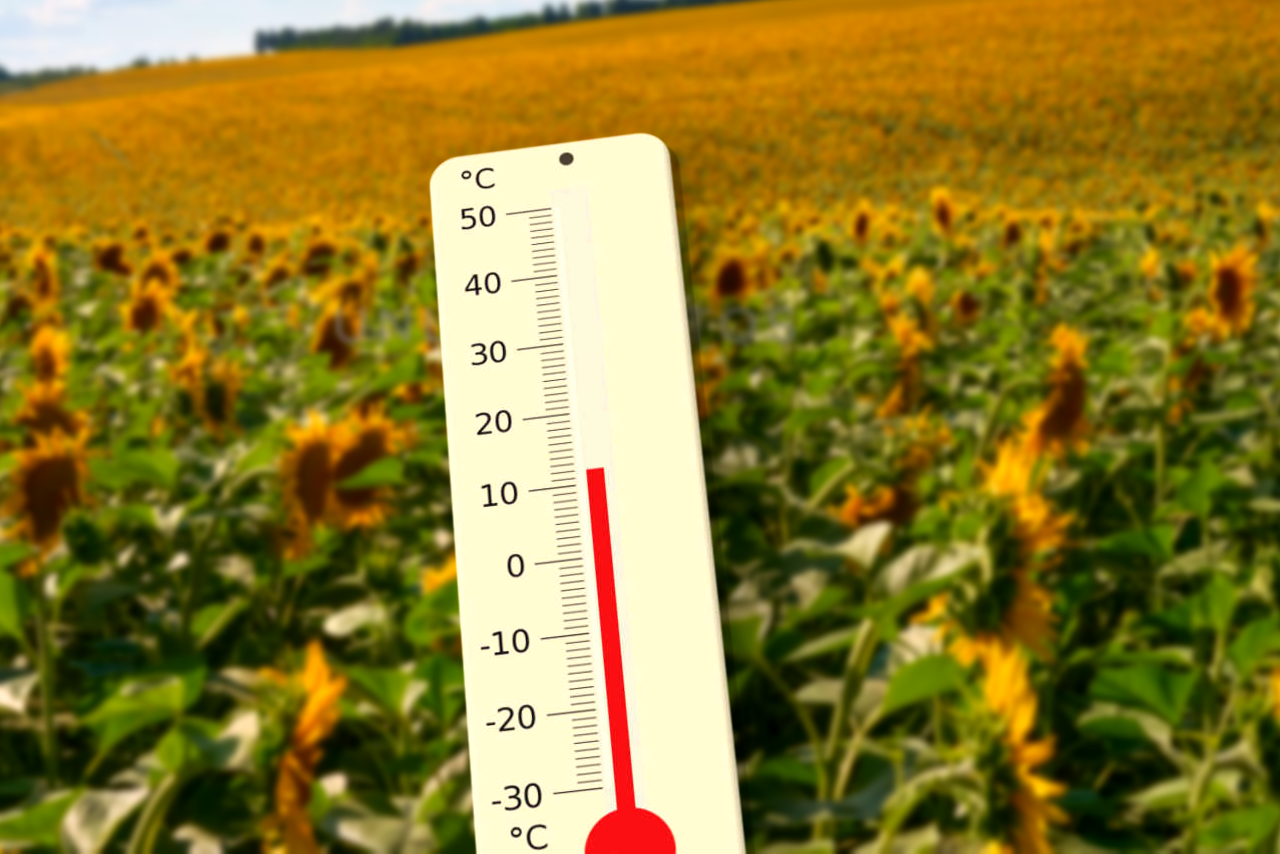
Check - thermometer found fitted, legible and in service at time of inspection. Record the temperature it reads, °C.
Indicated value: 12 °C
